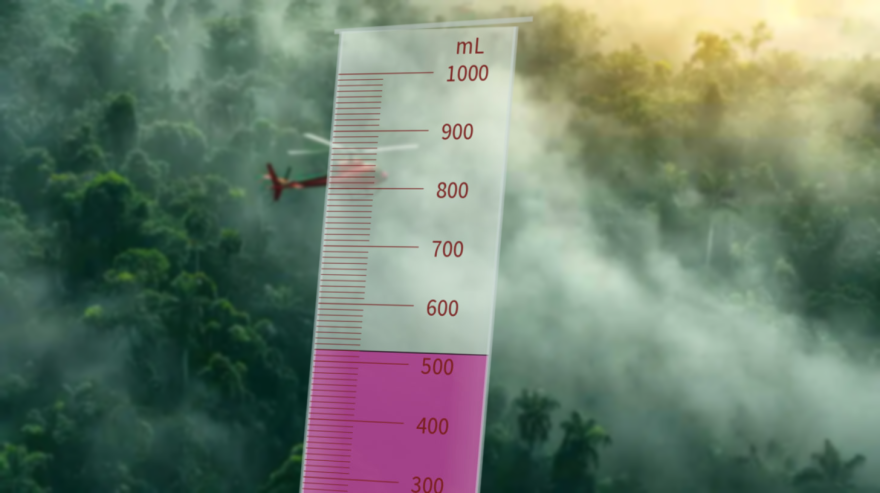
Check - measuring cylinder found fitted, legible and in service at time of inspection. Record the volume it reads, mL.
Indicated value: 520 mL
